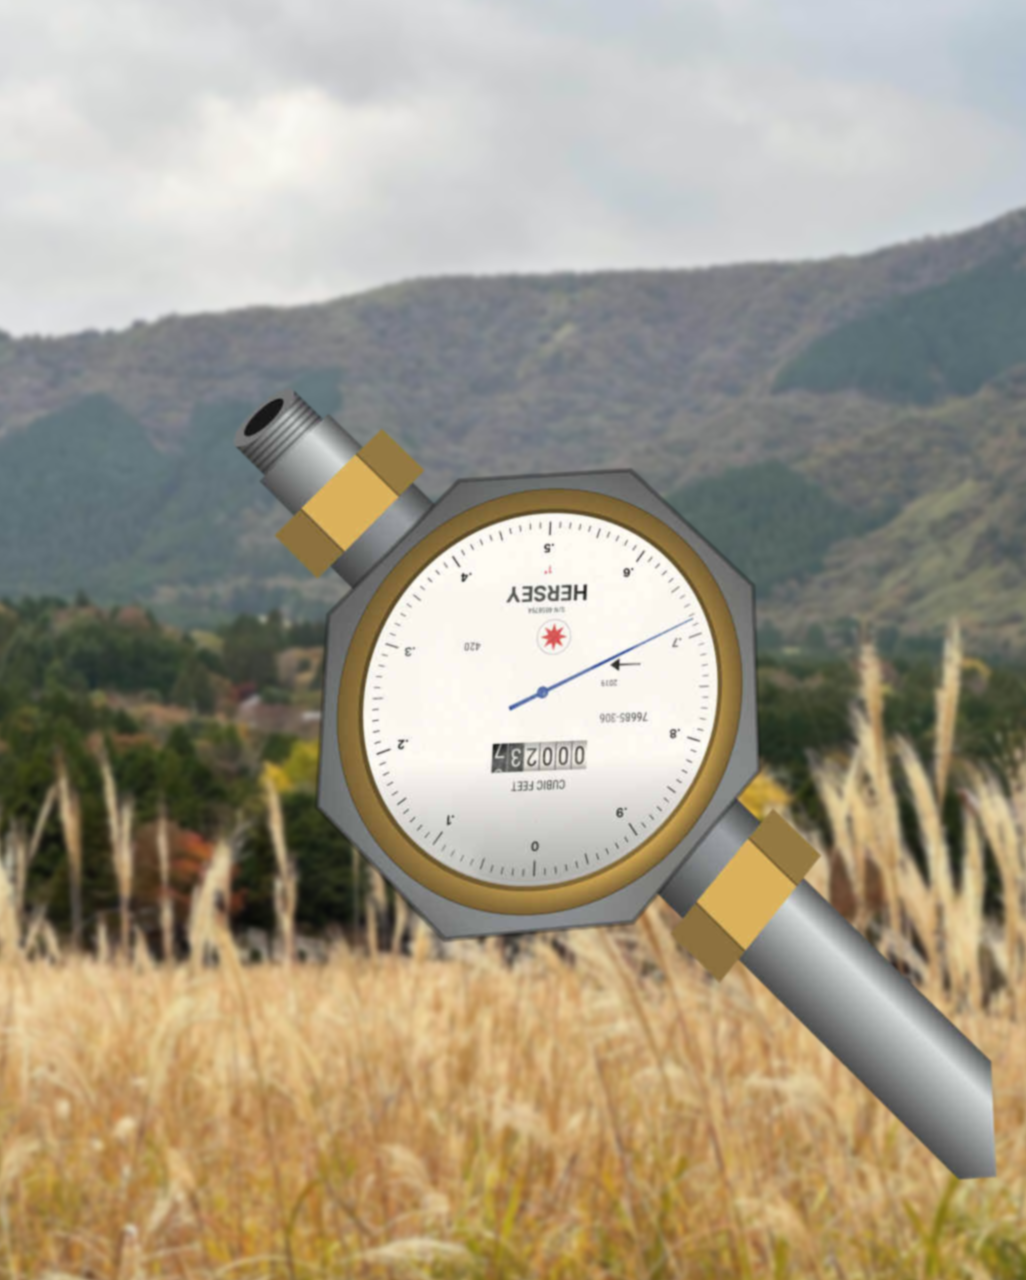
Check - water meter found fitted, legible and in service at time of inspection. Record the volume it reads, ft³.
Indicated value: 236.68 ft³
